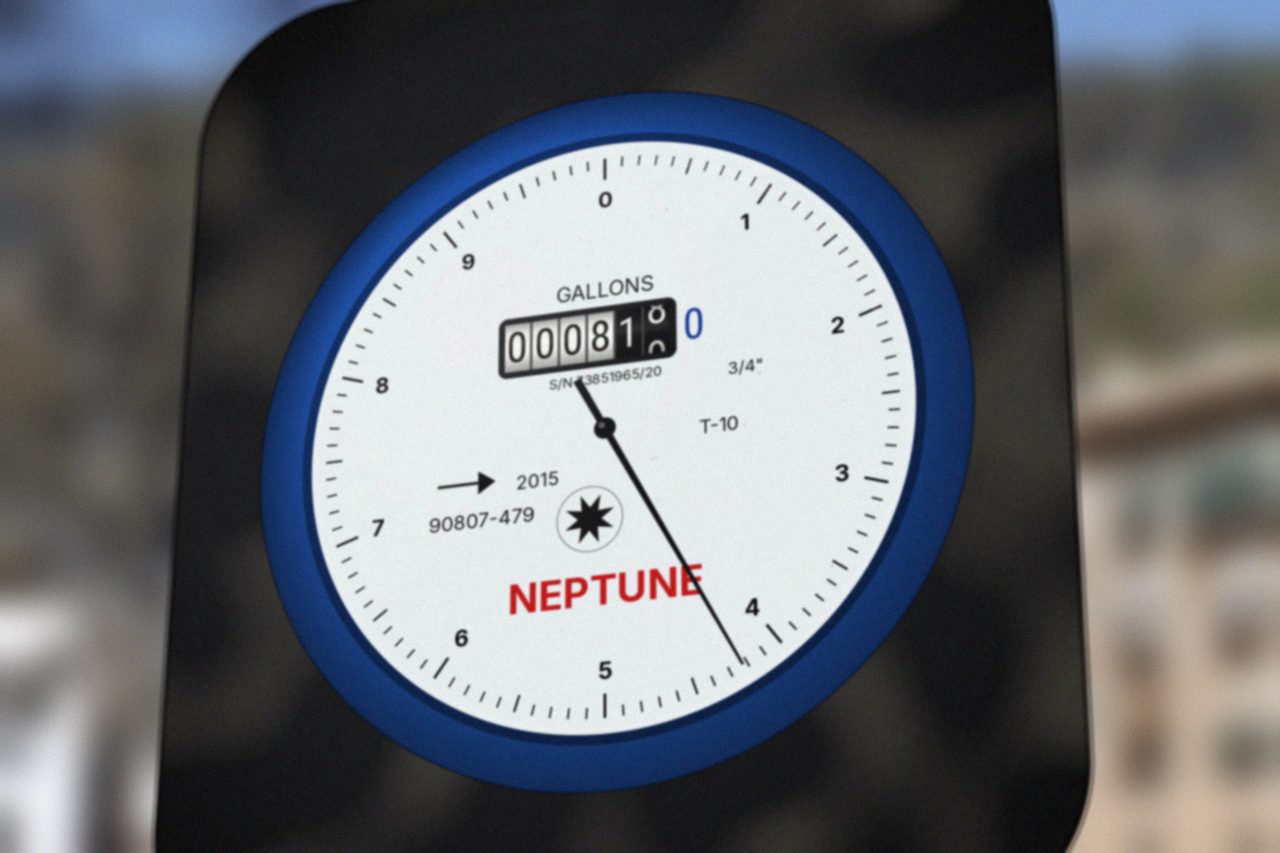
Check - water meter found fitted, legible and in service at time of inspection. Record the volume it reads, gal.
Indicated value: 8184.2 gal
